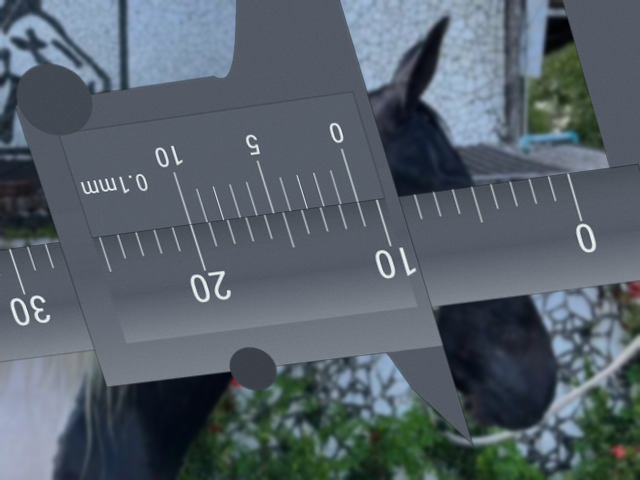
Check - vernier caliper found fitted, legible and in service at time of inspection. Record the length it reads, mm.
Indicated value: 11.0 mm
